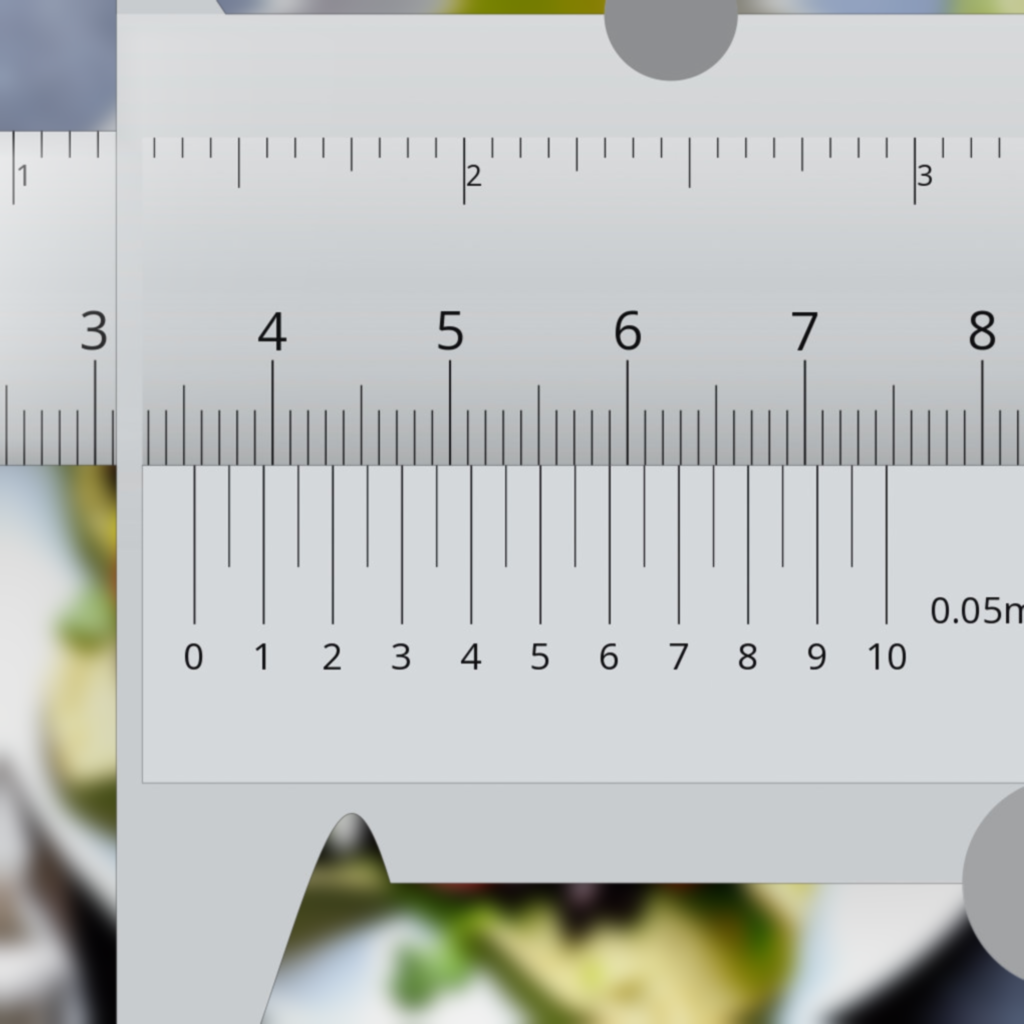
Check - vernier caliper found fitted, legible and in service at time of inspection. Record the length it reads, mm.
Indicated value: 35.6 mm
